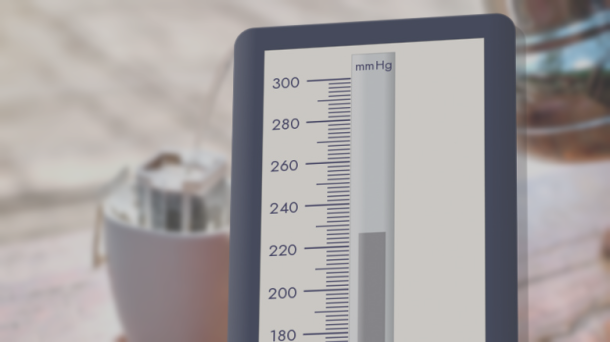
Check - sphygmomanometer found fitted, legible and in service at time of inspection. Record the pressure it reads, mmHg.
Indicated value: 226 mmHg
